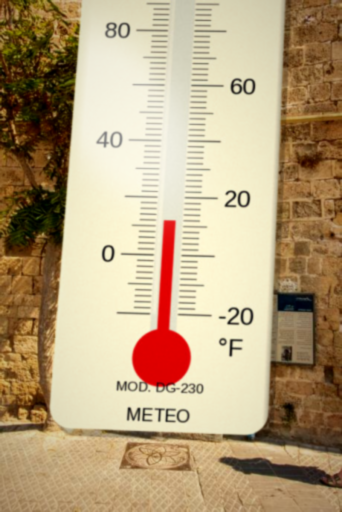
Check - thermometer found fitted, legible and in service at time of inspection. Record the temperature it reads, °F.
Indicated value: 12 °F
